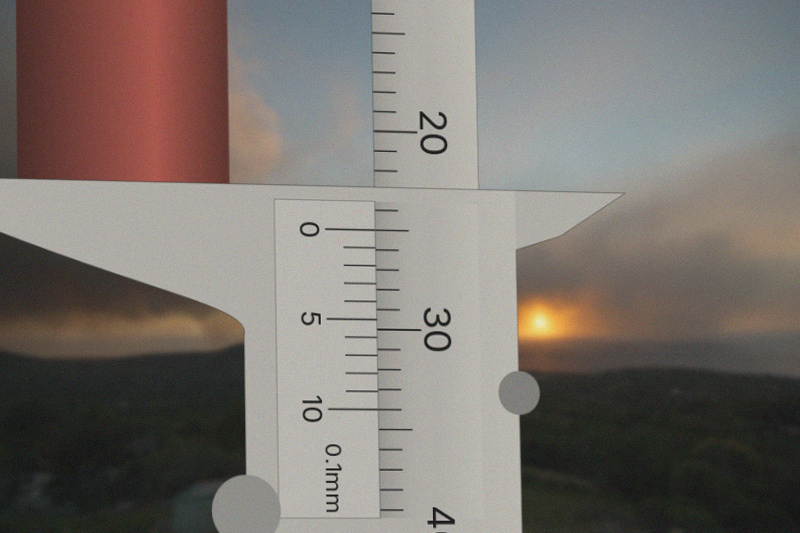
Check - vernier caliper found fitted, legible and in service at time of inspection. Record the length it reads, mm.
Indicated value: 25.0 mm
